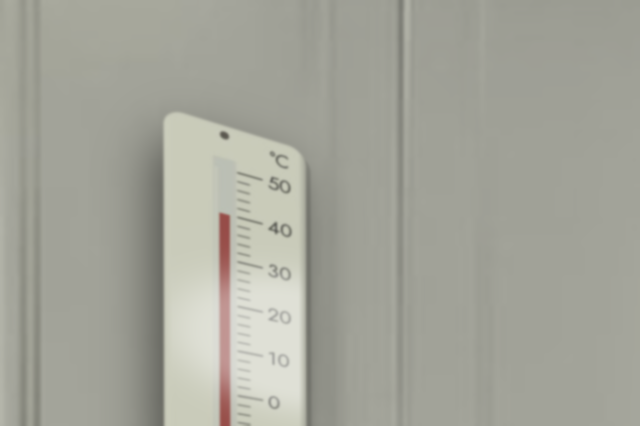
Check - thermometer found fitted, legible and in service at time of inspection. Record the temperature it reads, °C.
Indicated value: 40 °C
